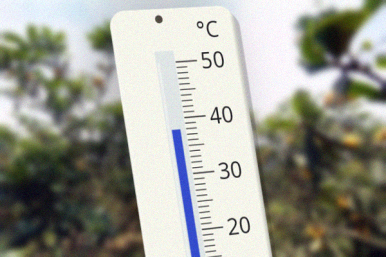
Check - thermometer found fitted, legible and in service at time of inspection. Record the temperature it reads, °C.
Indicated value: 38 °C
